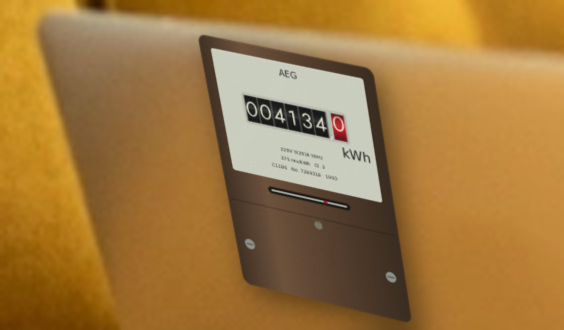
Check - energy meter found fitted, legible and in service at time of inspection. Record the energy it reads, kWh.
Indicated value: 4134.0 kWh
